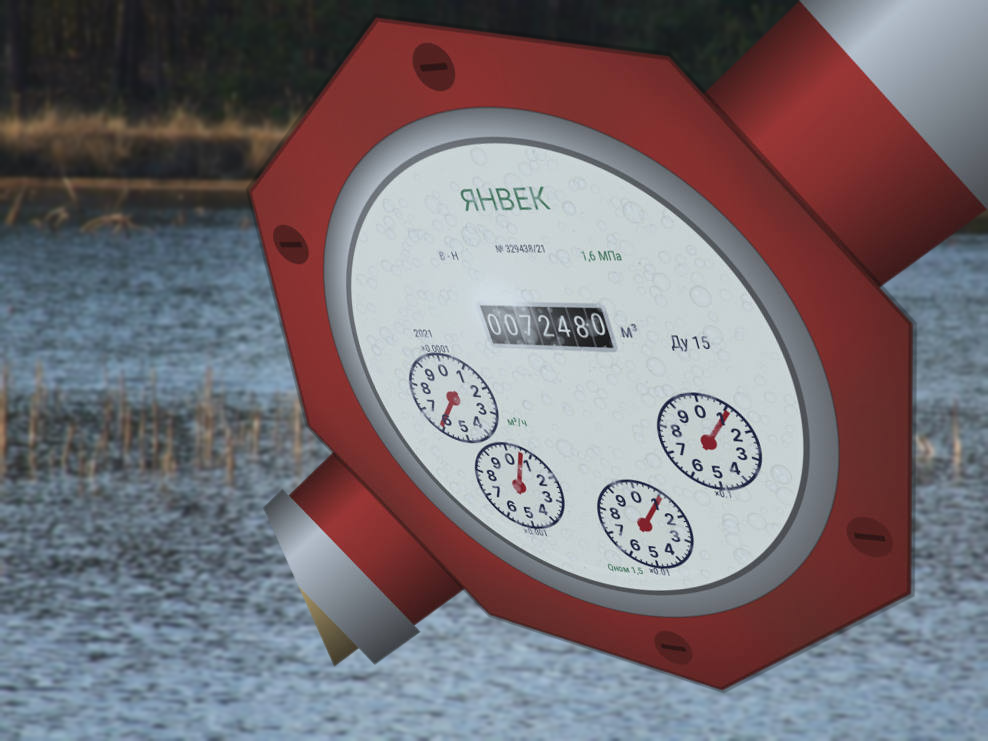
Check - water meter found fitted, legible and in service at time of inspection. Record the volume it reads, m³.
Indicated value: 72480.1106 m³
